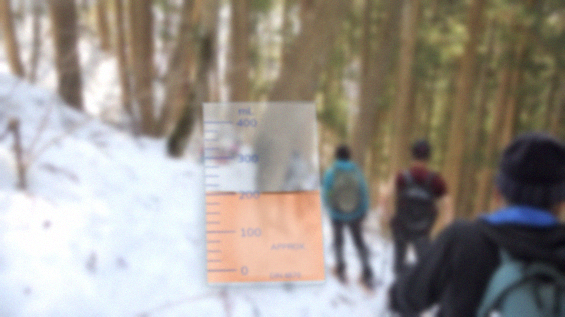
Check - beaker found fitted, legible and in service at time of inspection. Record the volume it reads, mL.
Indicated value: 200 mL
